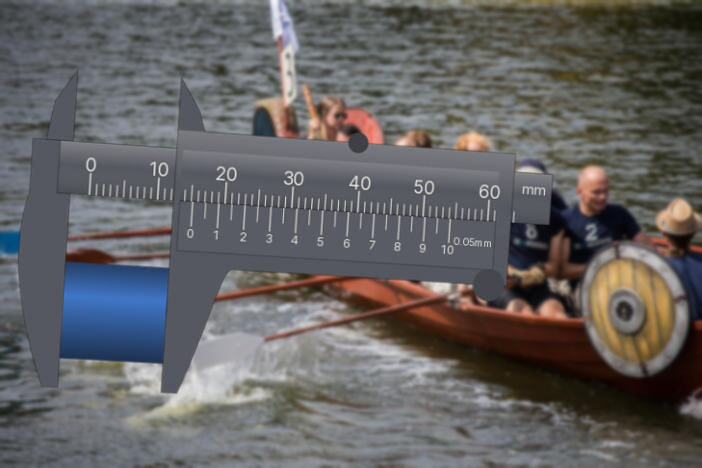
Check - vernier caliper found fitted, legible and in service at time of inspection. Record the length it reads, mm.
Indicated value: 15.2 mm
